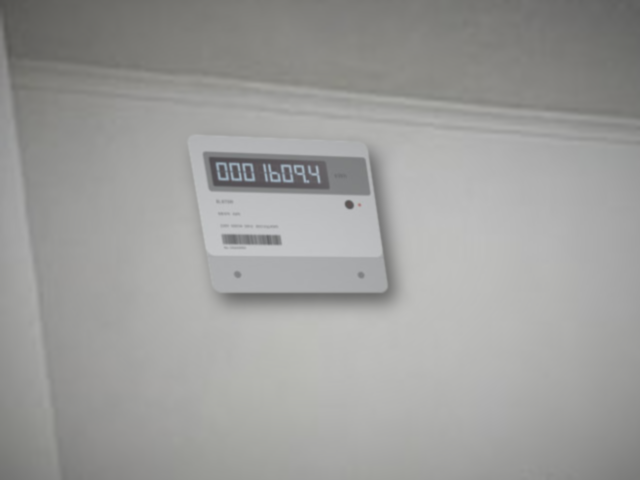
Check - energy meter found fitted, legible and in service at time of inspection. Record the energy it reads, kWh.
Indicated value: 1609.4 kWh
